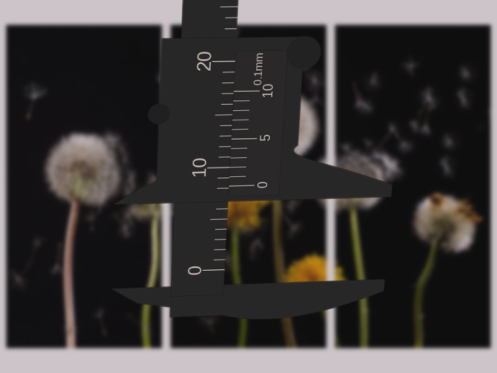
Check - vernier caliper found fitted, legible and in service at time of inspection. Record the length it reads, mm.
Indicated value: 8.2 mm
